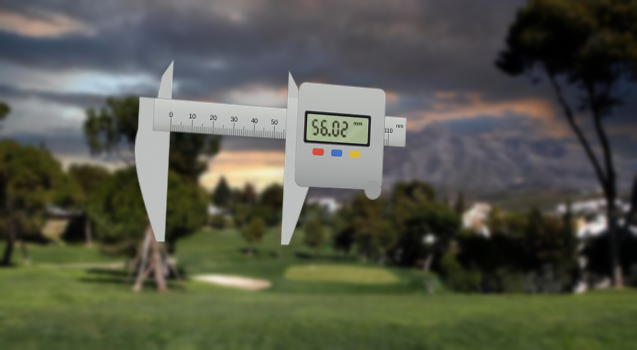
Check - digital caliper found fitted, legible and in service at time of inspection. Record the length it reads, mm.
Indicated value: 56.02 mm
